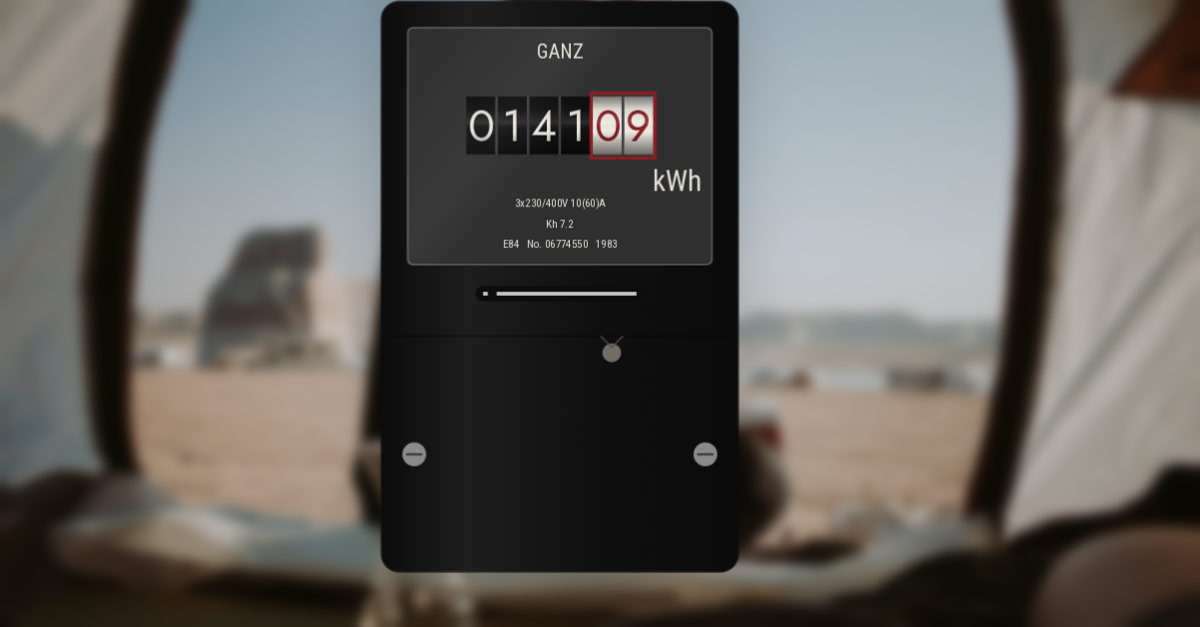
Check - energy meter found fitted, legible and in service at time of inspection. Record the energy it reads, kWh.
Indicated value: 141.09 kWh
